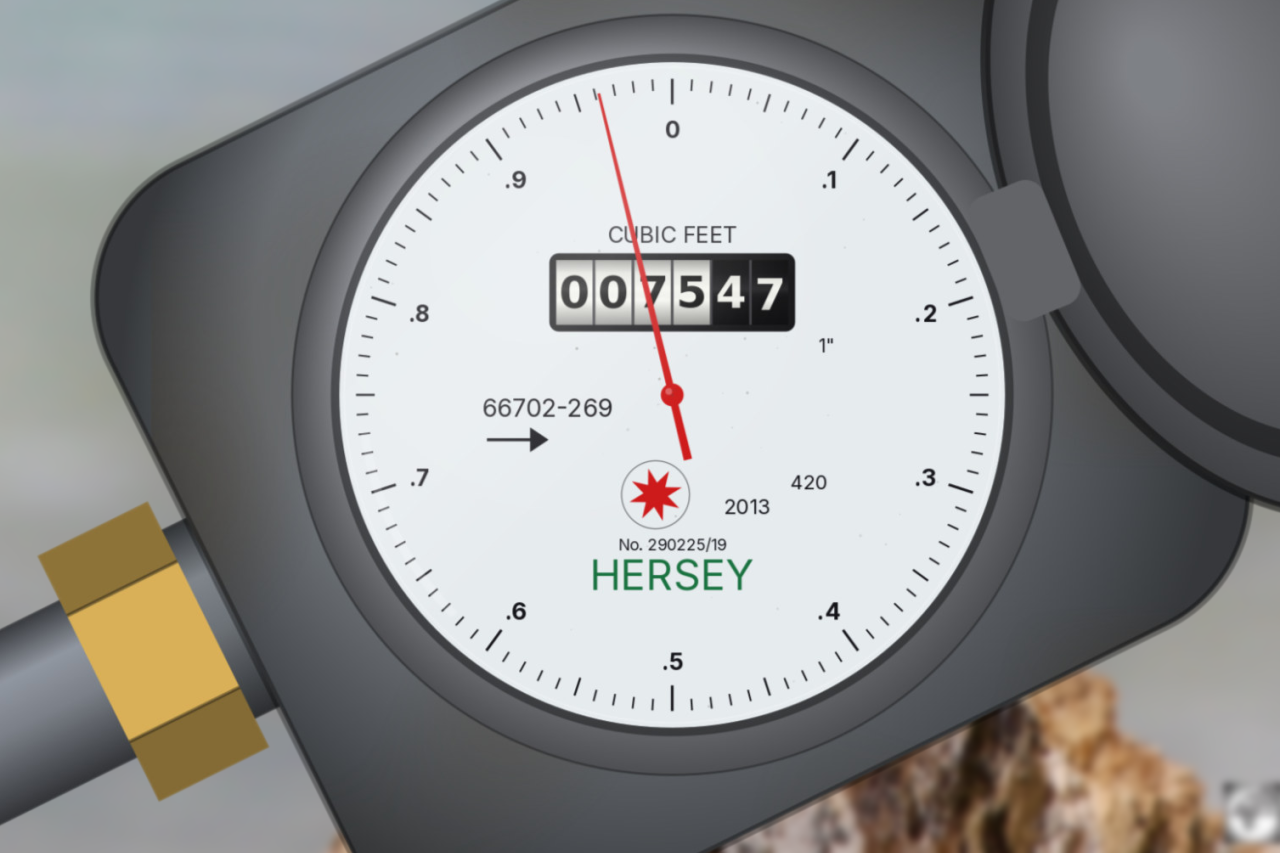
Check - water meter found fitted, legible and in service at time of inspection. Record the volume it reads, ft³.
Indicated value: 7546.96 ft³
